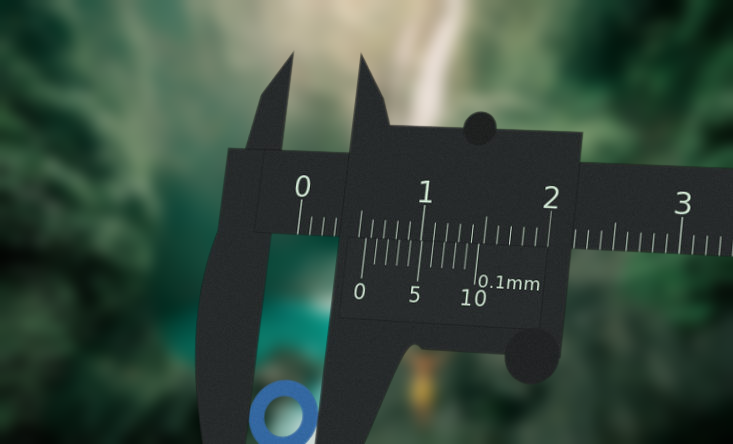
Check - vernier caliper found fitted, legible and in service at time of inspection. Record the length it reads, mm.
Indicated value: 5.6 mm
